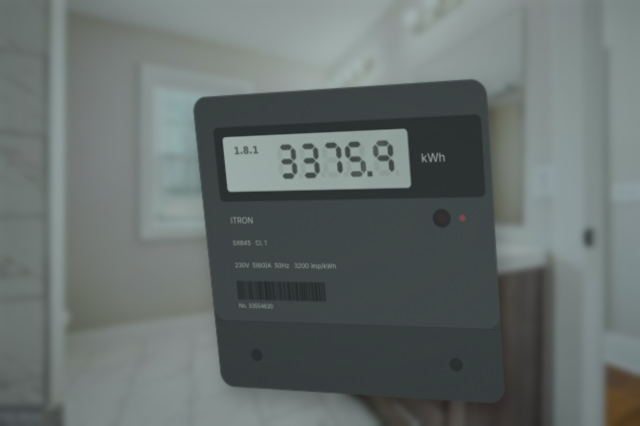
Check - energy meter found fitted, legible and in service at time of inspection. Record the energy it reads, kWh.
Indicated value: 3375.9 kWh
